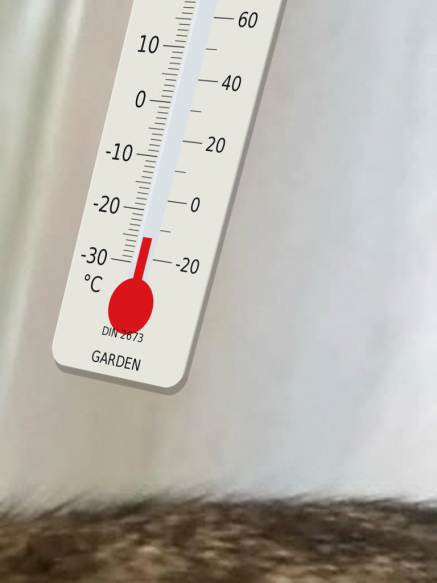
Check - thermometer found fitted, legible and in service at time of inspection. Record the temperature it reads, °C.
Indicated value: -25 °C
